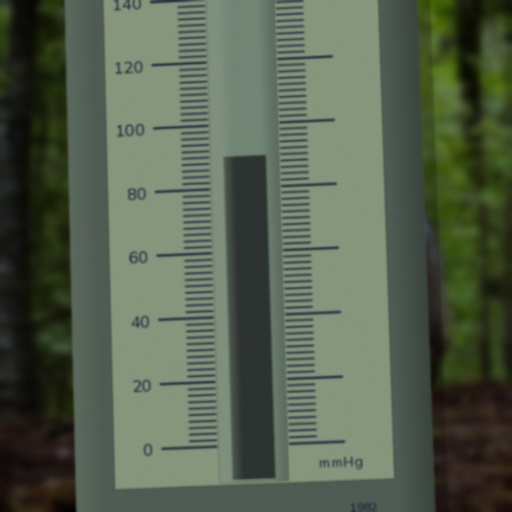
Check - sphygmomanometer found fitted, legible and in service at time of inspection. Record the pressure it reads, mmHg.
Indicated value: 90 mmHg
